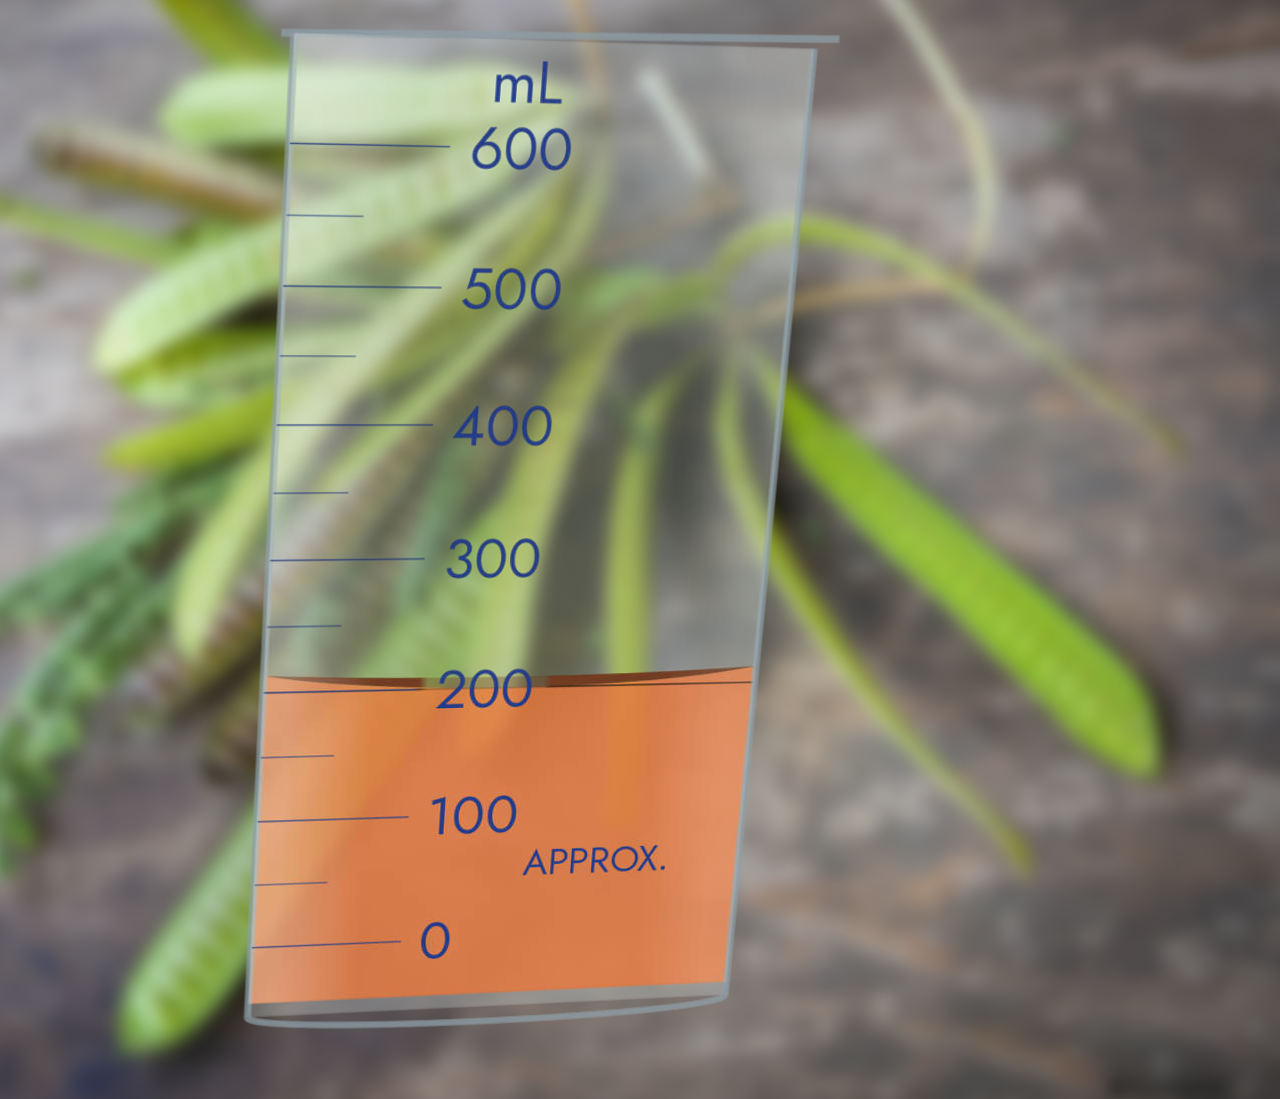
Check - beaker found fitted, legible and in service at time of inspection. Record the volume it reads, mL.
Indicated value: 200 mL
